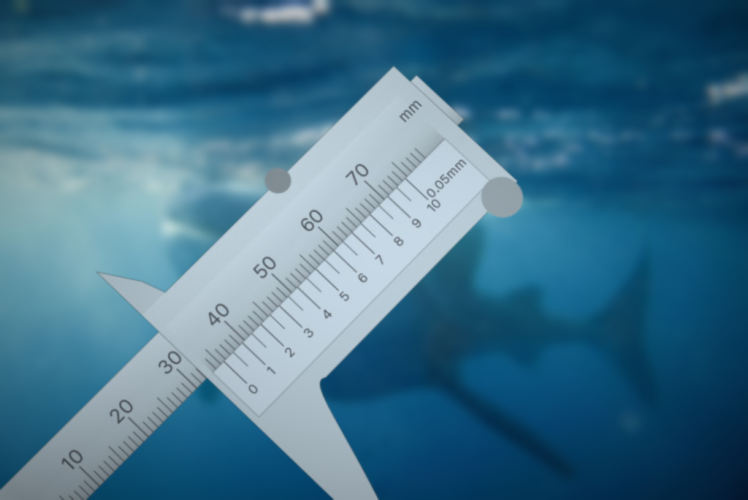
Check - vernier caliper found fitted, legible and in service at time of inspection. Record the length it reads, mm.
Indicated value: 35.6 mm
